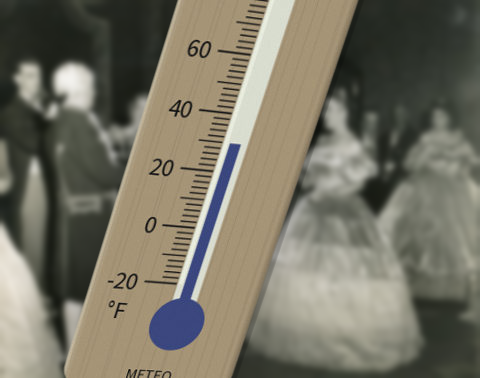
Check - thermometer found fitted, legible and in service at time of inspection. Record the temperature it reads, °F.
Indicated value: 30 °F
